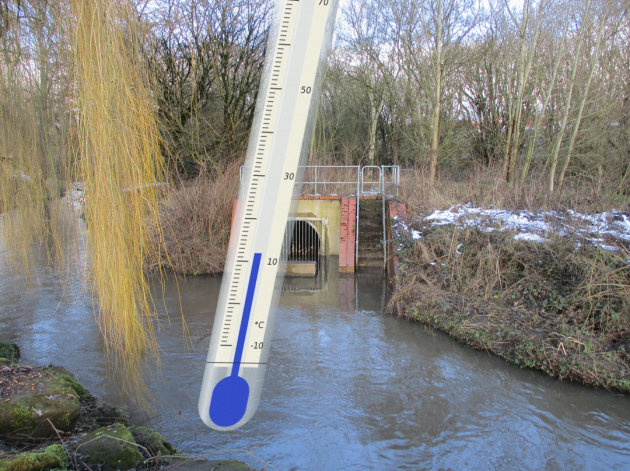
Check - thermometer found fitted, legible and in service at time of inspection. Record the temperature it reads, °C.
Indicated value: 12 °C
